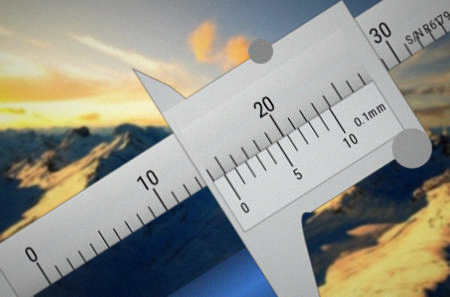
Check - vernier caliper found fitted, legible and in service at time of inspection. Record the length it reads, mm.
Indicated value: 14.9 mm
